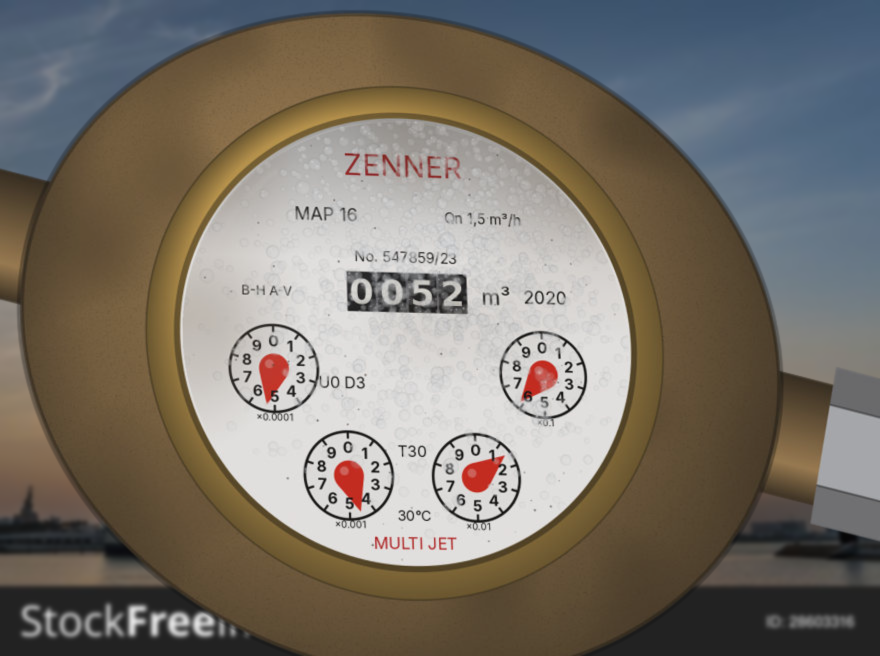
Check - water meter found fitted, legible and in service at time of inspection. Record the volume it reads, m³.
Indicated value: 52.6145 m³
